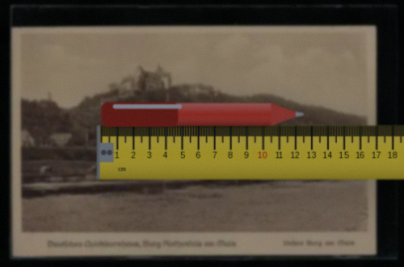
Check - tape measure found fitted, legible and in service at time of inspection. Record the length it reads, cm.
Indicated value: 12.5 cm
